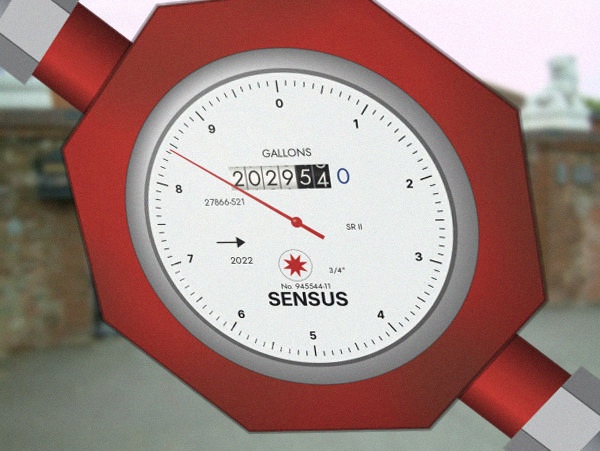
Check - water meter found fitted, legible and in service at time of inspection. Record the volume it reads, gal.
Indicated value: 2029538.4 gal
